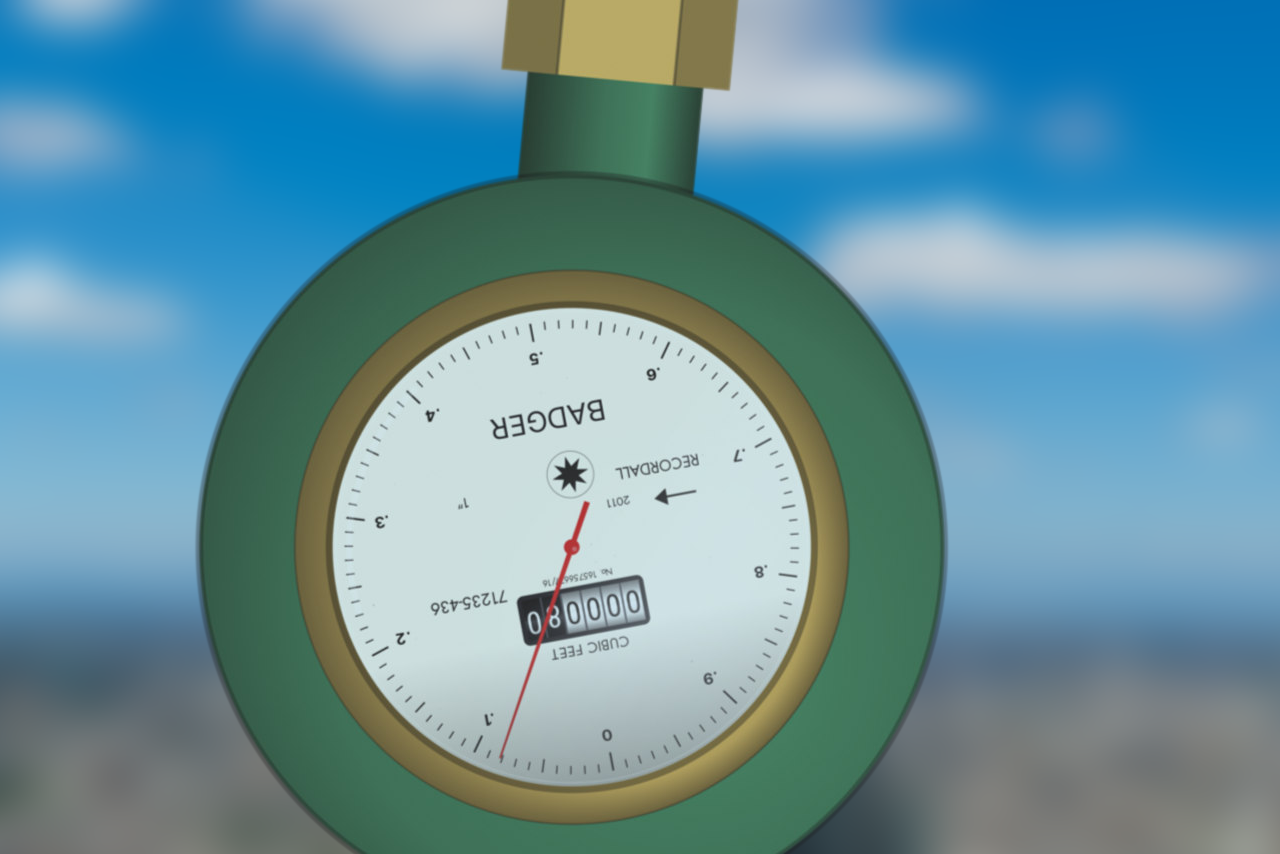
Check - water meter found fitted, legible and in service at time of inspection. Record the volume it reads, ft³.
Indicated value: 80.08 ft³
